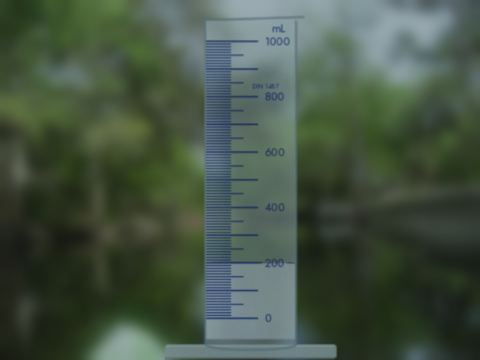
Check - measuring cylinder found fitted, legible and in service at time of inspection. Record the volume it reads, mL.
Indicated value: 200 mL
